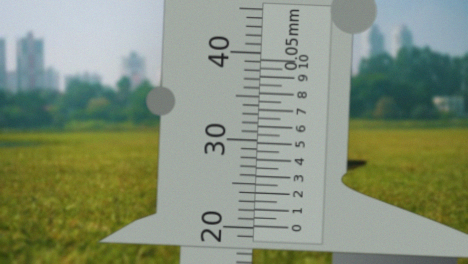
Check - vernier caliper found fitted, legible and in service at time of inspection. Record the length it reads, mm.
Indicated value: 20.2 mm
